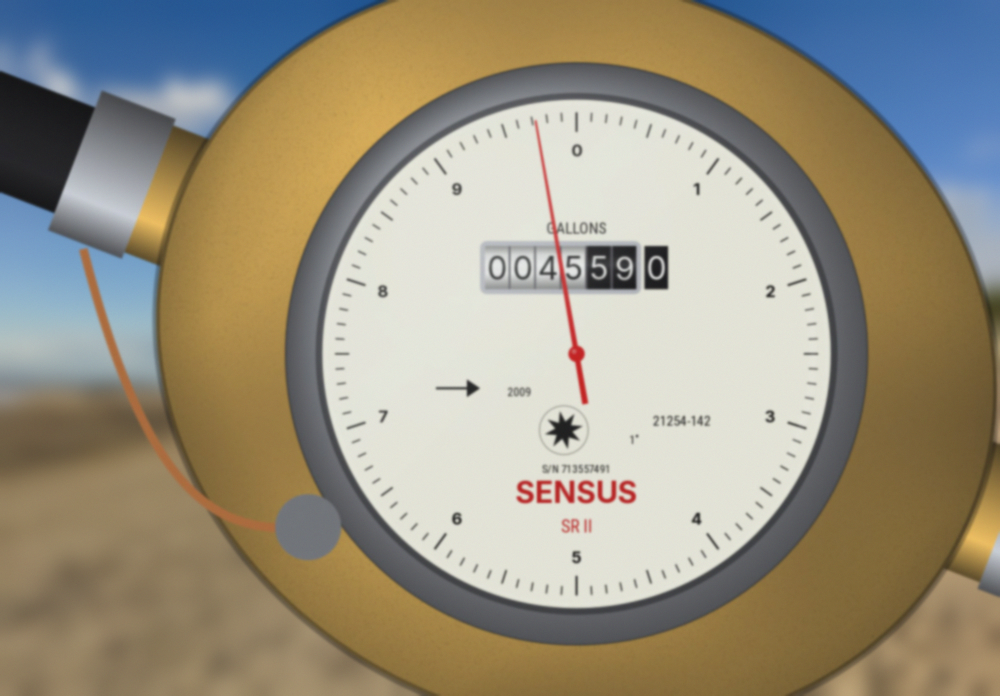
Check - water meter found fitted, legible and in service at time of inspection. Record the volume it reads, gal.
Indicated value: 45589.7 gal
